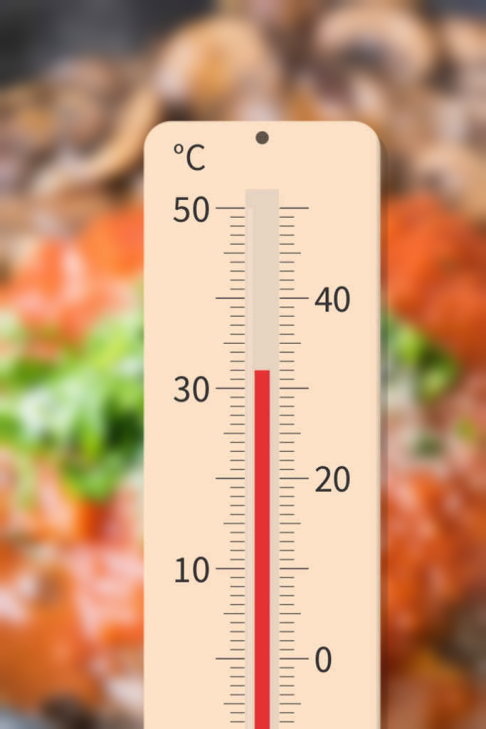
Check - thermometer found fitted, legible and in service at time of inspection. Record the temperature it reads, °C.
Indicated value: 32 °C
